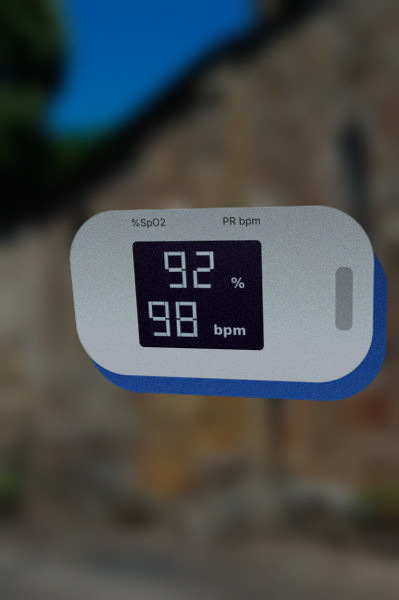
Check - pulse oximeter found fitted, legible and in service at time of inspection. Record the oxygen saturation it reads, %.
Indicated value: 92 %
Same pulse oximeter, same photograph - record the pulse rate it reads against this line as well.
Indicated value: 98 bpm
